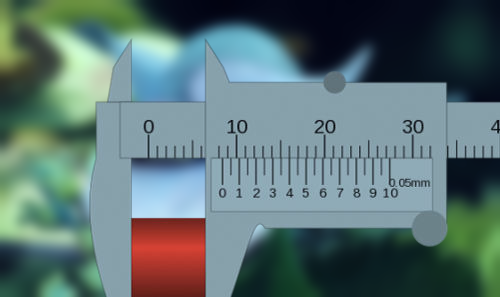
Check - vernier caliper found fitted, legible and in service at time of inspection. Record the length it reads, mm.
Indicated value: 8.4 mm
